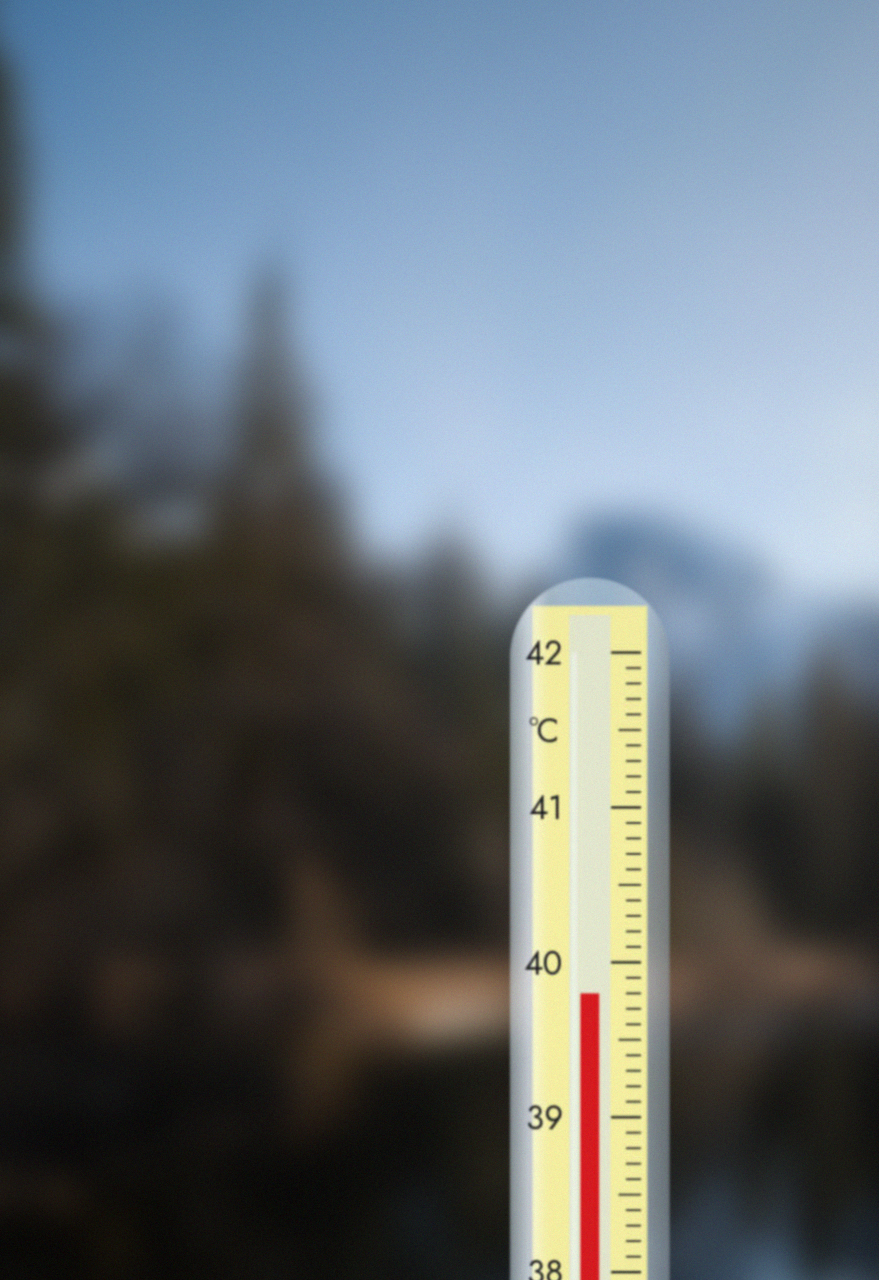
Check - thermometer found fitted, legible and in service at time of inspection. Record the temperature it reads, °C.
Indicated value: 39.8 °C
